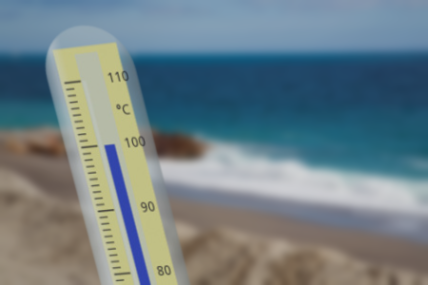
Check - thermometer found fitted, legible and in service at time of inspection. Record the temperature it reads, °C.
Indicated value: 100 °C
